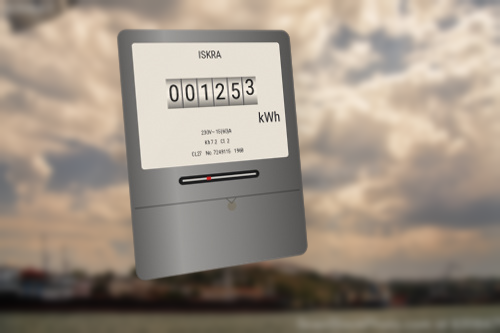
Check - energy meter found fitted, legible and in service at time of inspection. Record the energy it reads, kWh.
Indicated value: 1253 kWh
